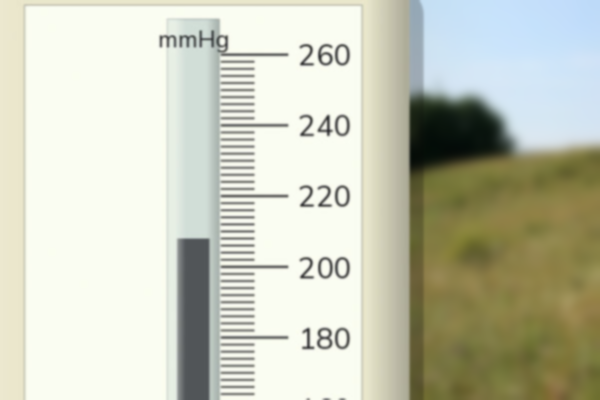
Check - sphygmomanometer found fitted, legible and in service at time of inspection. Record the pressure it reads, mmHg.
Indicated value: 208 mmHg
